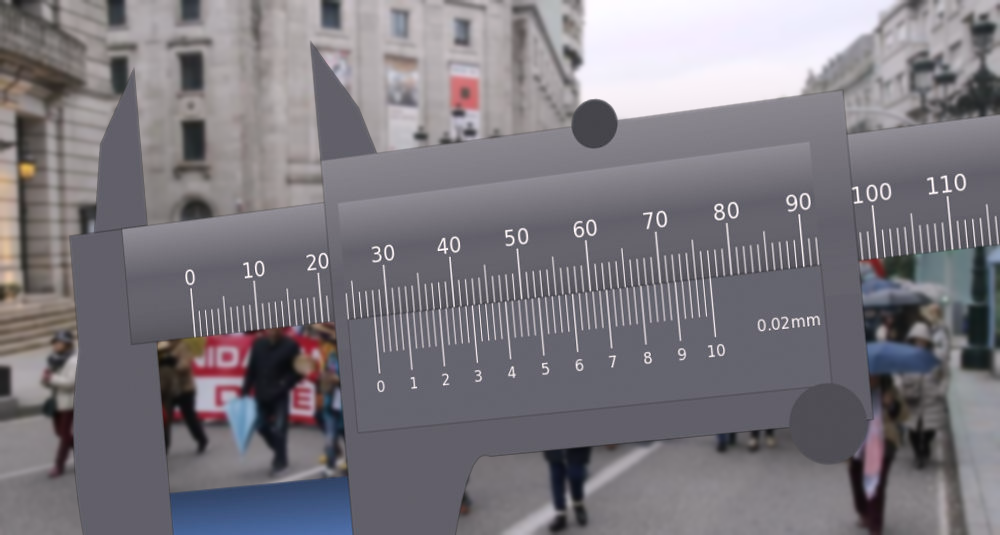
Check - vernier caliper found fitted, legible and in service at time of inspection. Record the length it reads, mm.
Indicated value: 28.0 mm
